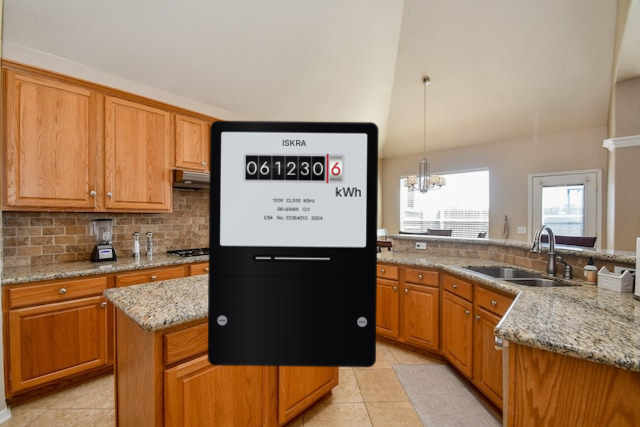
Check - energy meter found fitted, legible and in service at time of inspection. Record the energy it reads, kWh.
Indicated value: 61230.6 kWh
